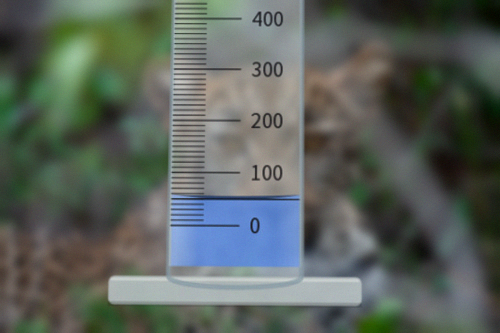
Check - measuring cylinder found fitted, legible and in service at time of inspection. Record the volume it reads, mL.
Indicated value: 50 mL
